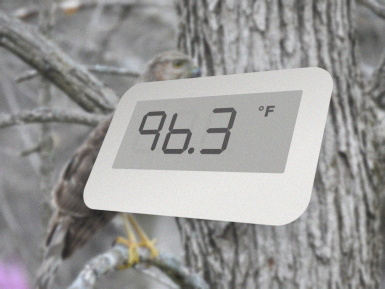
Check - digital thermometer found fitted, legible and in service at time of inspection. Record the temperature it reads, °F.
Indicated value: 96.3 °F
